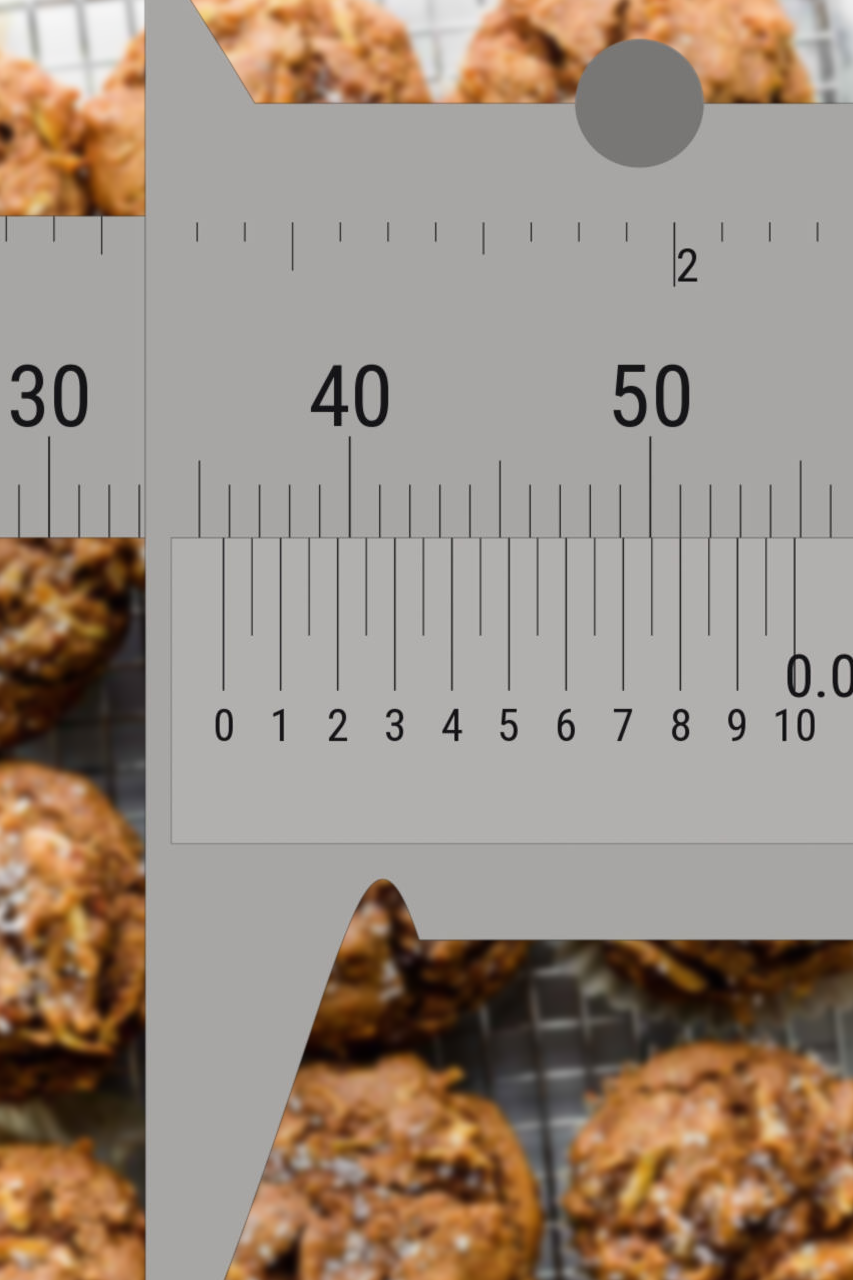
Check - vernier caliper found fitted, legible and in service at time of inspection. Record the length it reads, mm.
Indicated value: 35.80 mm
